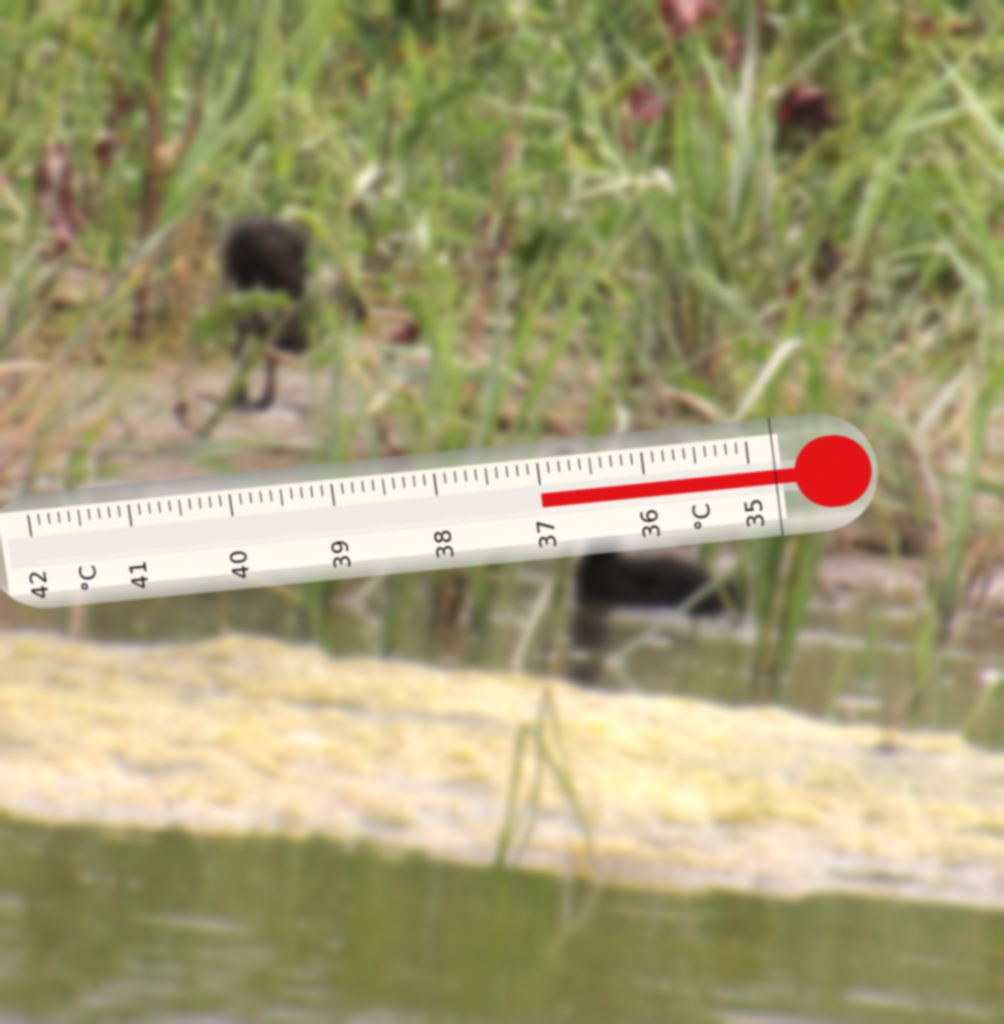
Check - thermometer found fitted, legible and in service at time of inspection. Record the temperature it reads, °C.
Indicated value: 37 °C
